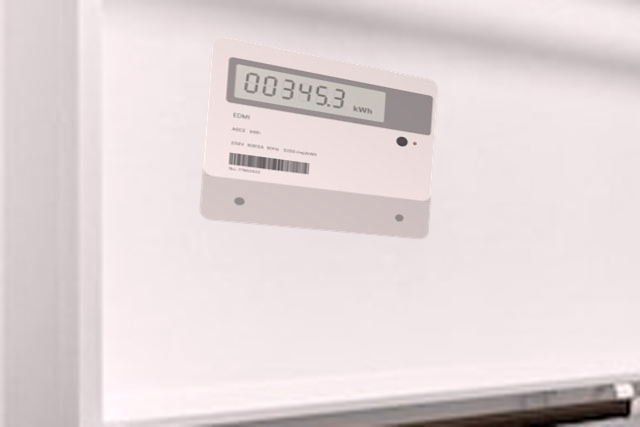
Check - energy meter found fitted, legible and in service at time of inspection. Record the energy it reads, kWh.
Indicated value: 345.3 kWh
